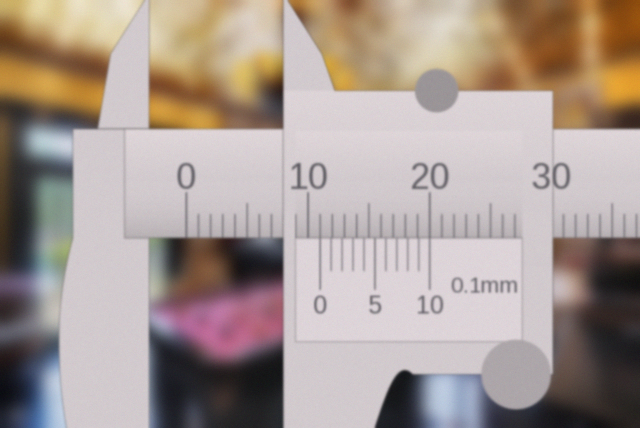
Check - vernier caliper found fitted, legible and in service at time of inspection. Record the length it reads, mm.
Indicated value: 11.0 mm
